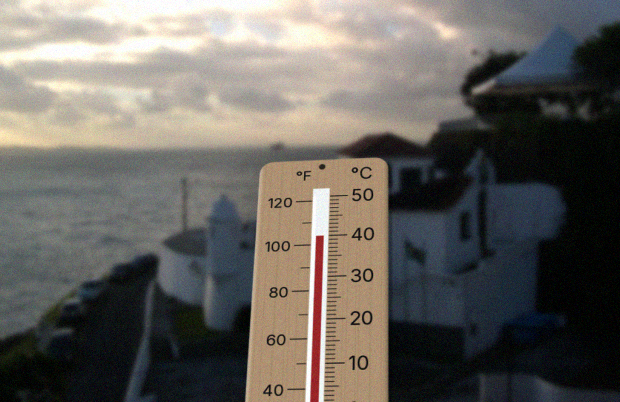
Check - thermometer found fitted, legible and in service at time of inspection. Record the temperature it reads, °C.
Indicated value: 40 °C
